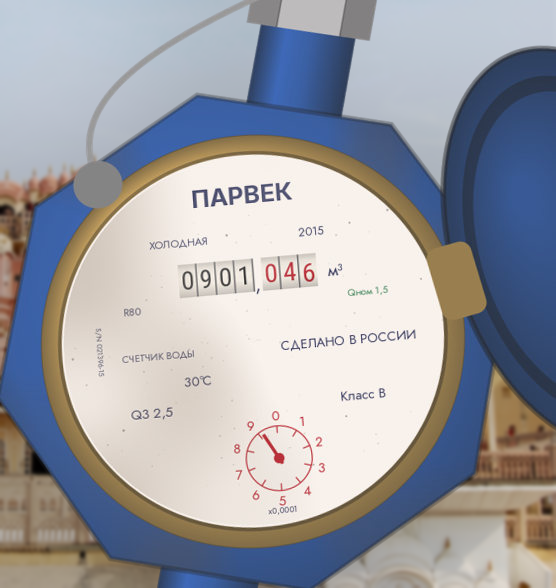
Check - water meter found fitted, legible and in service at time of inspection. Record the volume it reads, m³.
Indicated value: 901.0459 m³
